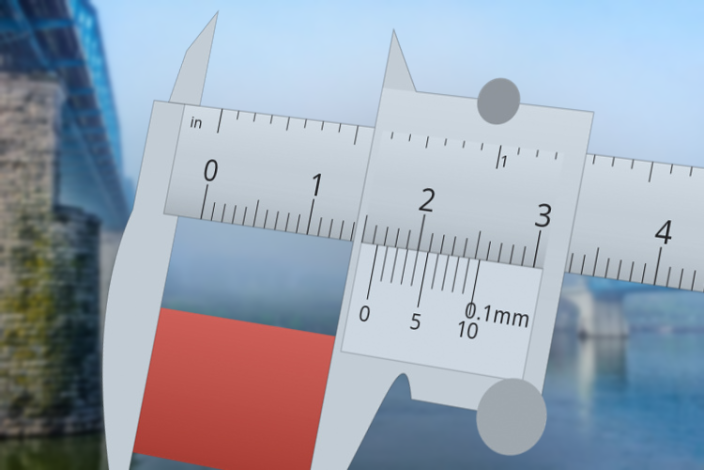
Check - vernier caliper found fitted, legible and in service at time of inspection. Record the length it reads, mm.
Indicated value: 16.4 mm
